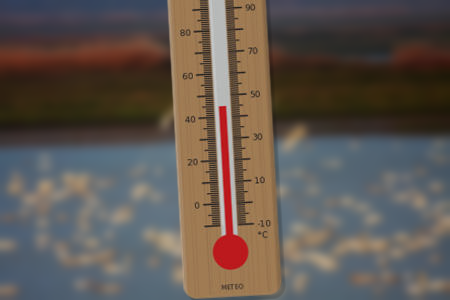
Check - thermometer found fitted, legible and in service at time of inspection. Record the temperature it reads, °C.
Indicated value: 45 °C
